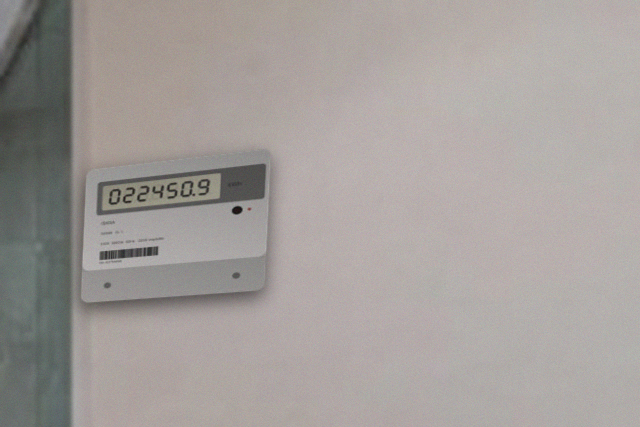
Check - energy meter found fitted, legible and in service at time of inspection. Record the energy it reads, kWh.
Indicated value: 22450.9 kWh
